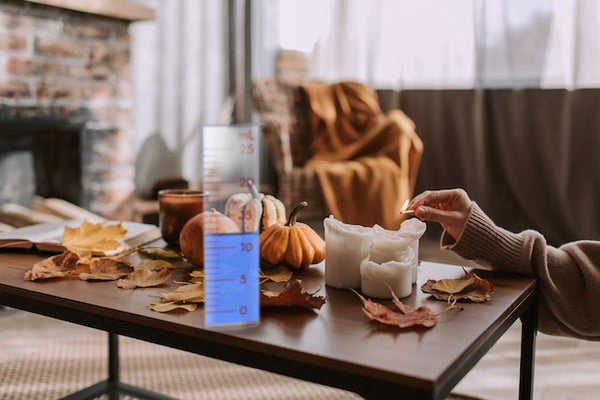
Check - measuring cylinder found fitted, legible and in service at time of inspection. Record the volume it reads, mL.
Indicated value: 12 mL
